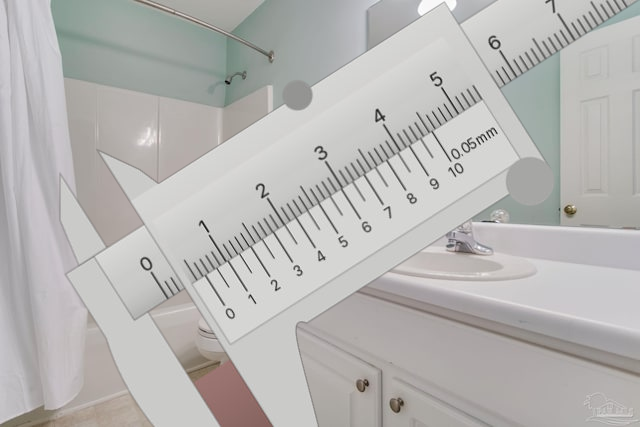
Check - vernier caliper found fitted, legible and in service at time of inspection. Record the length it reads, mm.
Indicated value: 6.4 mm
